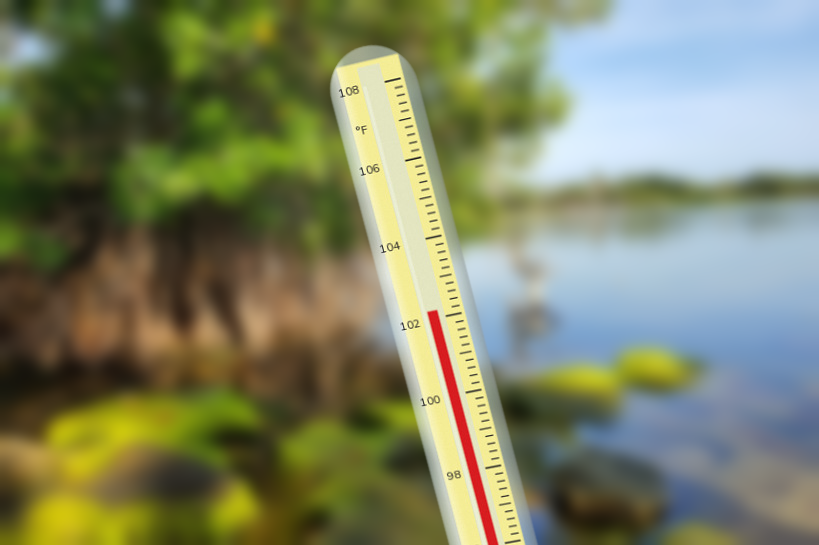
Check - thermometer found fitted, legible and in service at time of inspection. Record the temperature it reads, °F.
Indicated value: 102.2 °F
